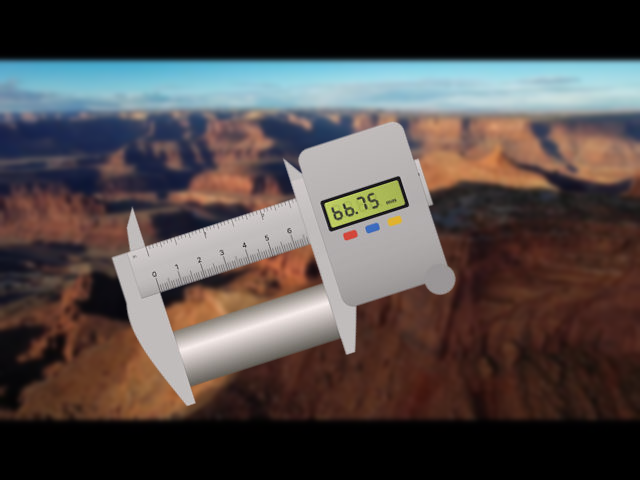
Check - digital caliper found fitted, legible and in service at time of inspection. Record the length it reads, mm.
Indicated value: 66.75 mm
